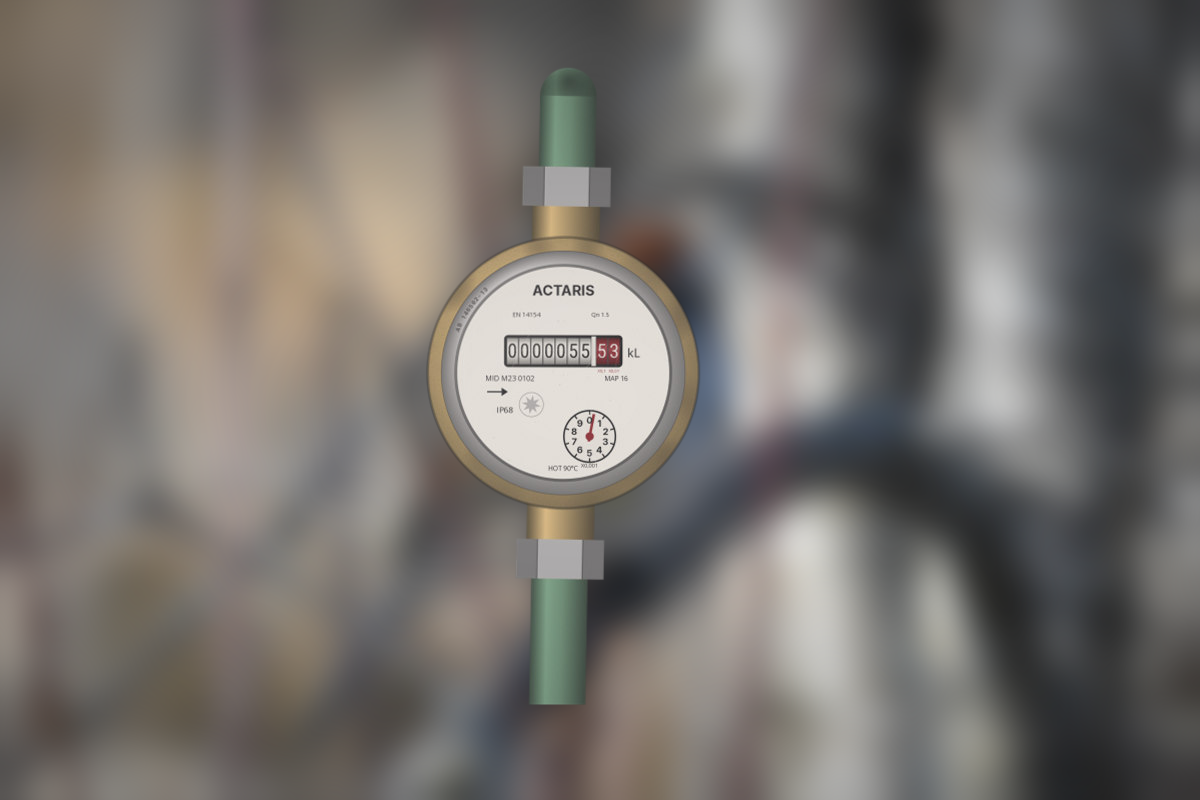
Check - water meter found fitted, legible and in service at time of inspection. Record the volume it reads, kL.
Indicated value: 55.530 kL
